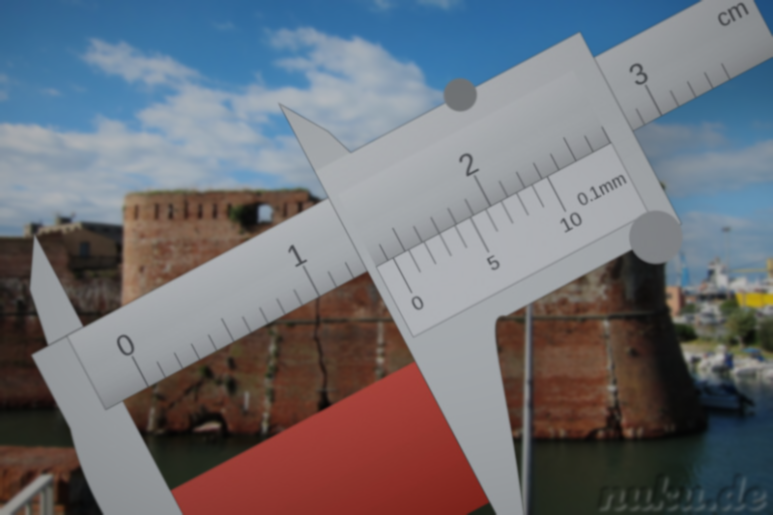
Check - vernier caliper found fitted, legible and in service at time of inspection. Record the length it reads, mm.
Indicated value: 14.3 mm
